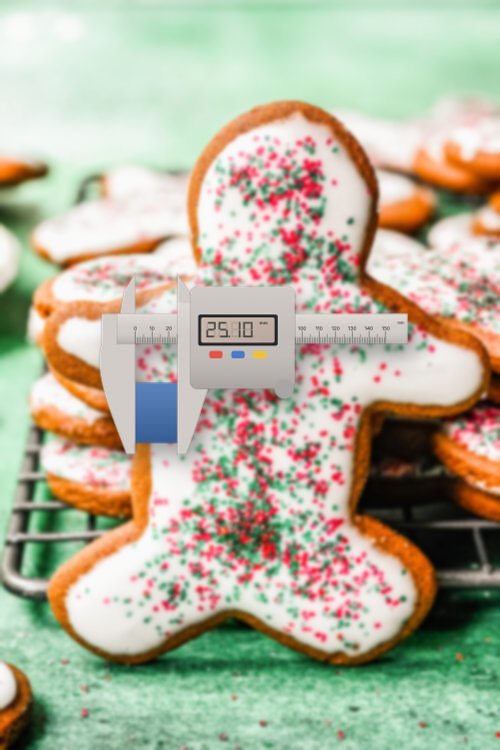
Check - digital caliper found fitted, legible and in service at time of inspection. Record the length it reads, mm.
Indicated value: 25.10 mm
